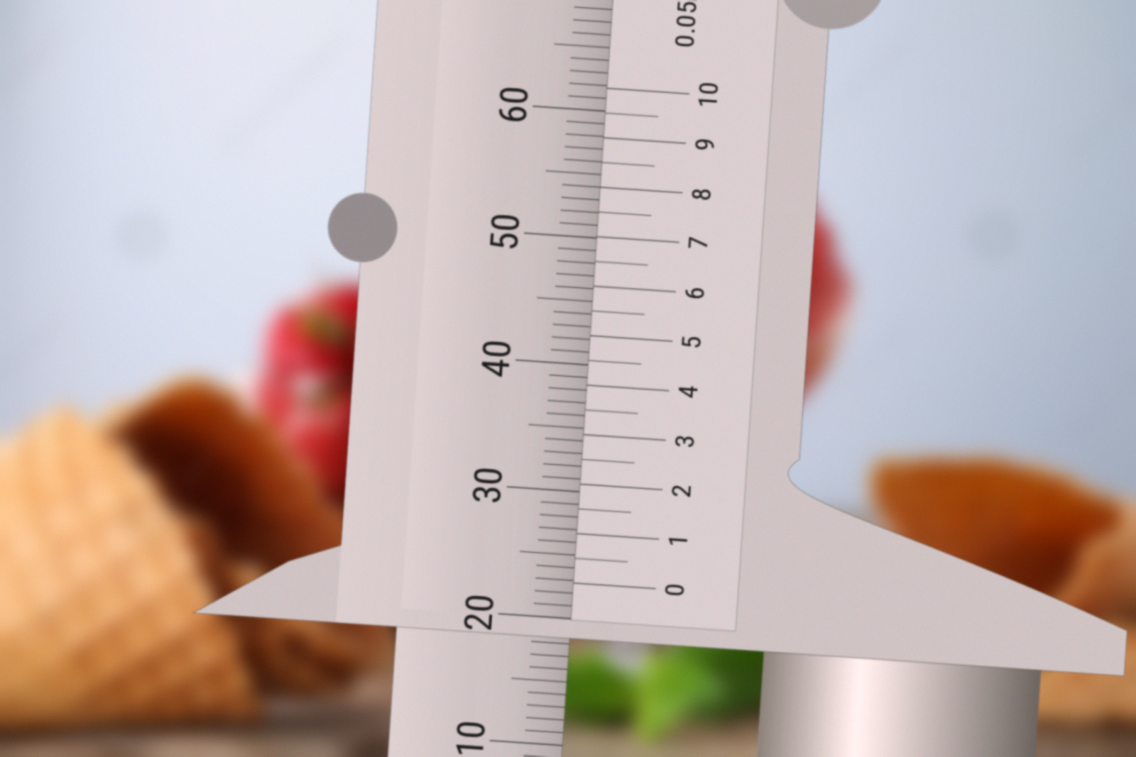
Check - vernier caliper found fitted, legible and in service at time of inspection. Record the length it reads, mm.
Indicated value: 22.8 mm
